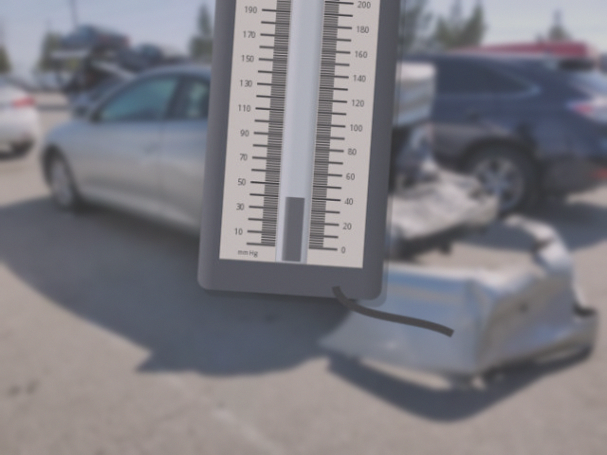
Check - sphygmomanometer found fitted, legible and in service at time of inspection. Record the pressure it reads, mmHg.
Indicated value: 40 mmHg
